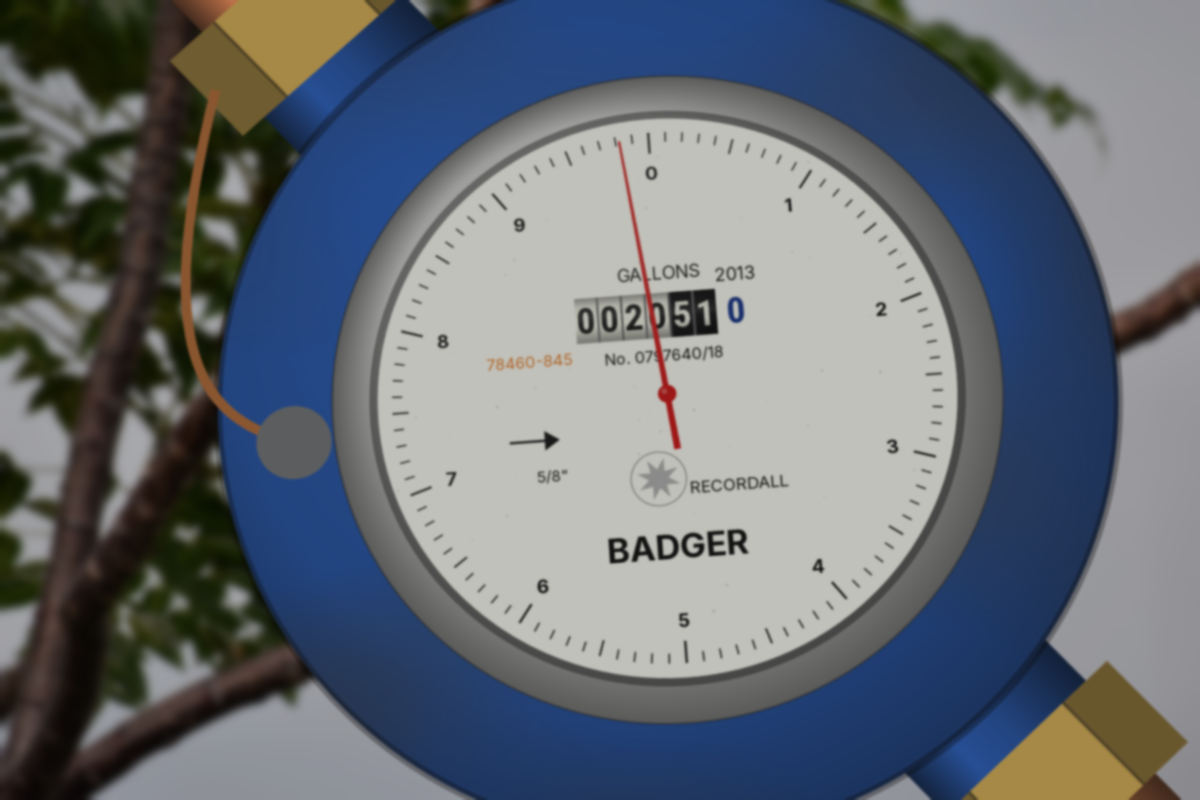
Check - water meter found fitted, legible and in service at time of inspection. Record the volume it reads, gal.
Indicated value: 20509.8 gal
